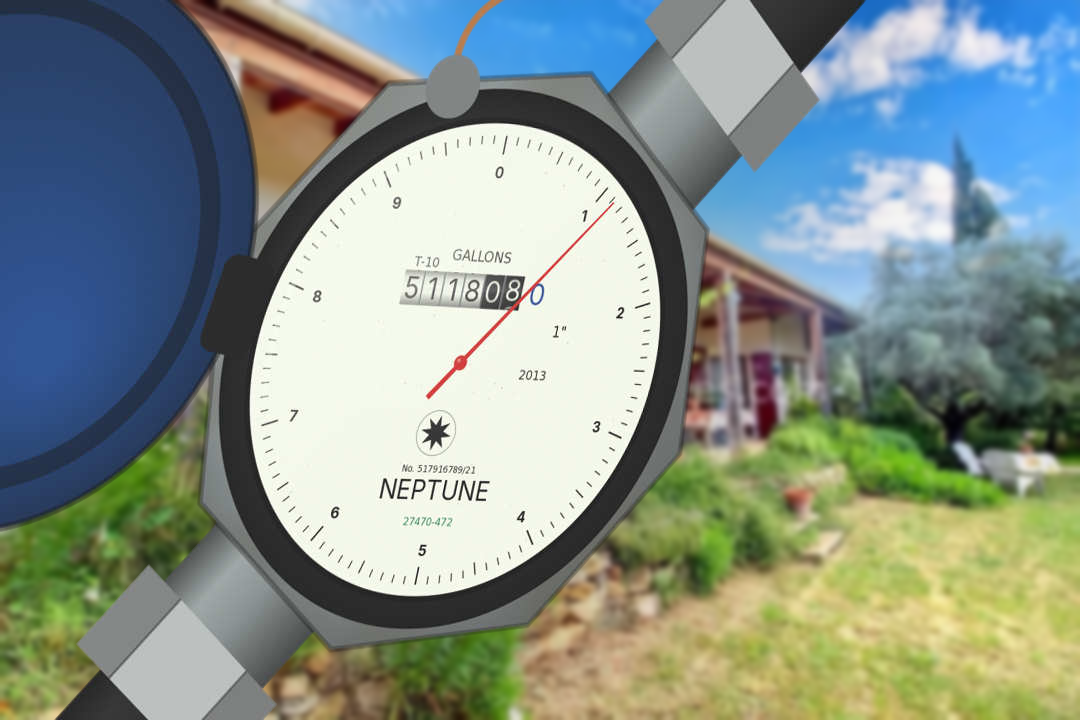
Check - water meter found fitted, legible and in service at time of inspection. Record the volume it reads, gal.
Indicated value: 5118081.1 gal
